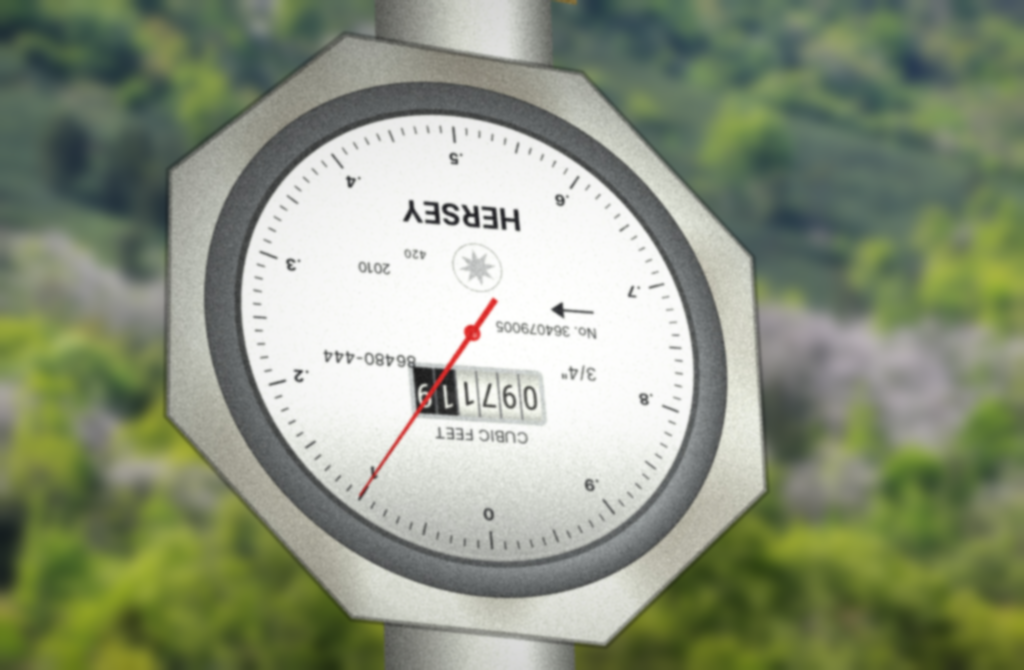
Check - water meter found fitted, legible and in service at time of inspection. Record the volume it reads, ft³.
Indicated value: 97119.10 ft³
